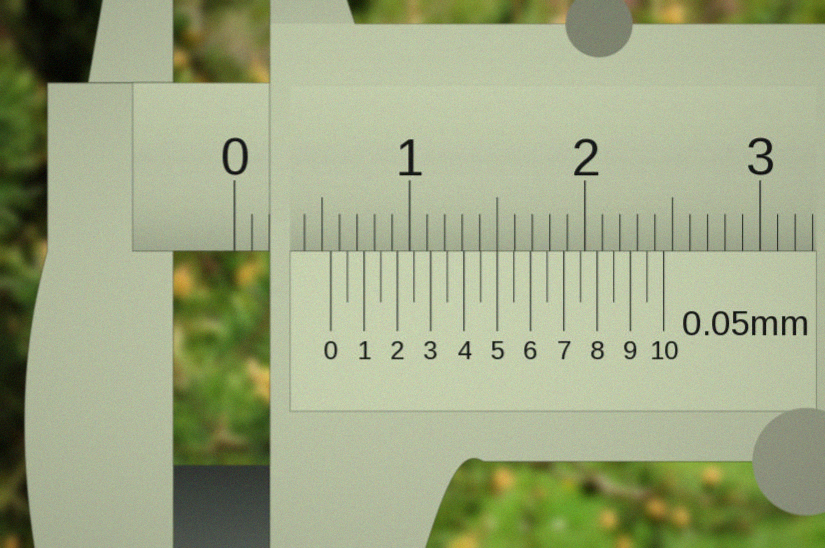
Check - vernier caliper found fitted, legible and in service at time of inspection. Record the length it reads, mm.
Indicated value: 5.5 mm
